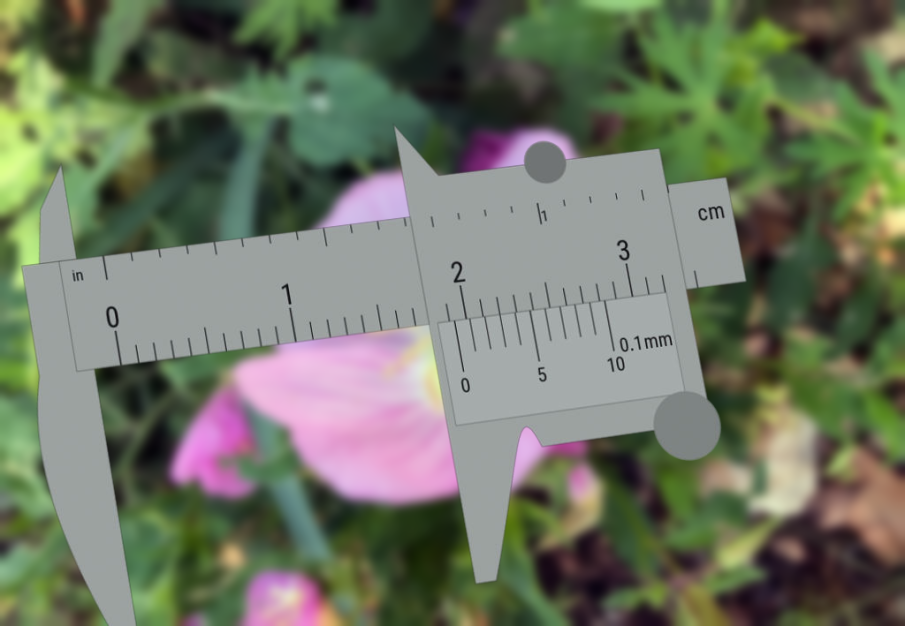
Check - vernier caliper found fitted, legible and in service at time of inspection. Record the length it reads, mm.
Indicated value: 19.3 mm
